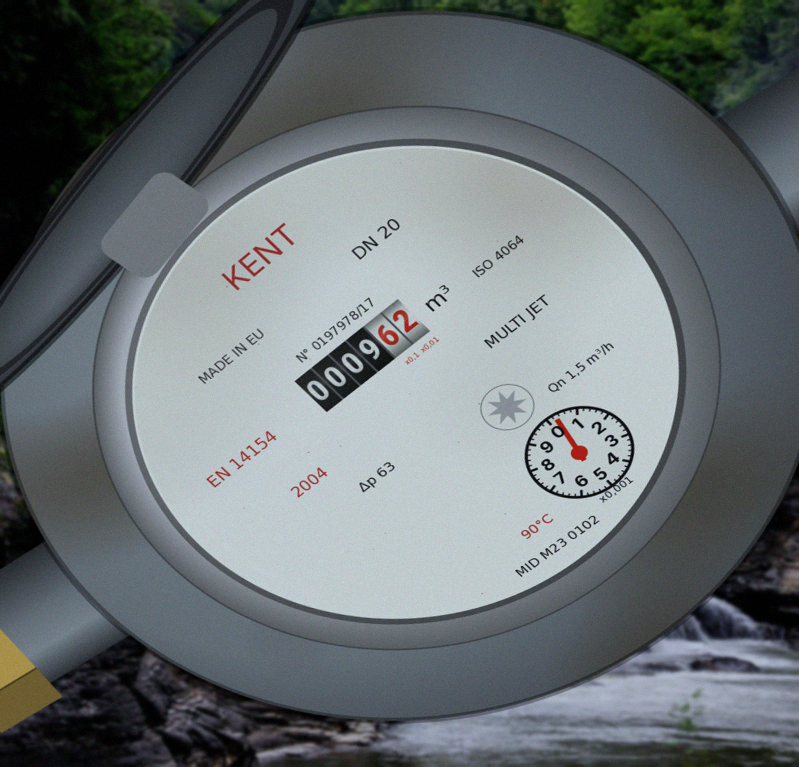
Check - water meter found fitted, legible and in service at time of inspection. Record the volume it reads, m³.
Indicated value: 9.620 m³
